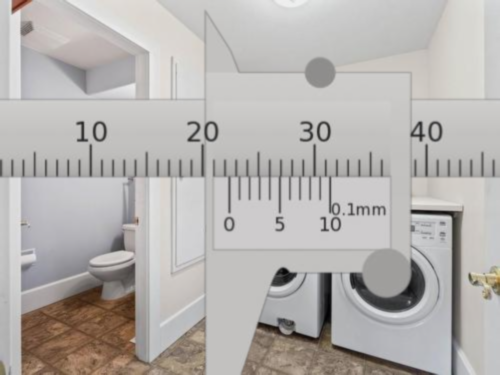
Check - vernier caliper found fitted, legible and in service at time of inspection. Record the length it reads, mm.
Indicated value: 22.4 mm
